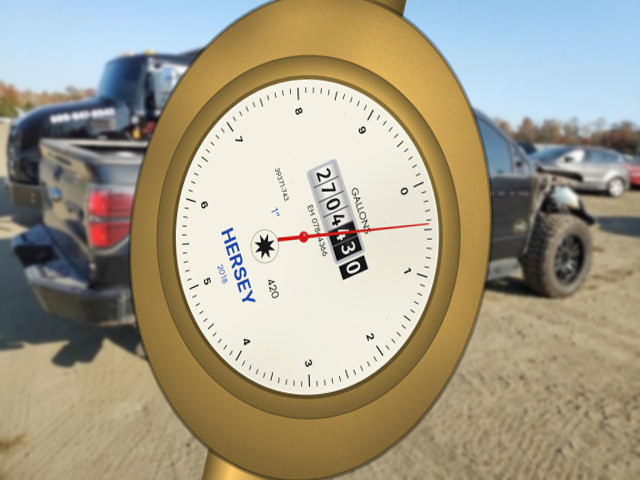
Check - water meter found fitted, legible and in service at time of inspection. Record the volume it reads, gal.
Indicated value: 2704430.4 gal
